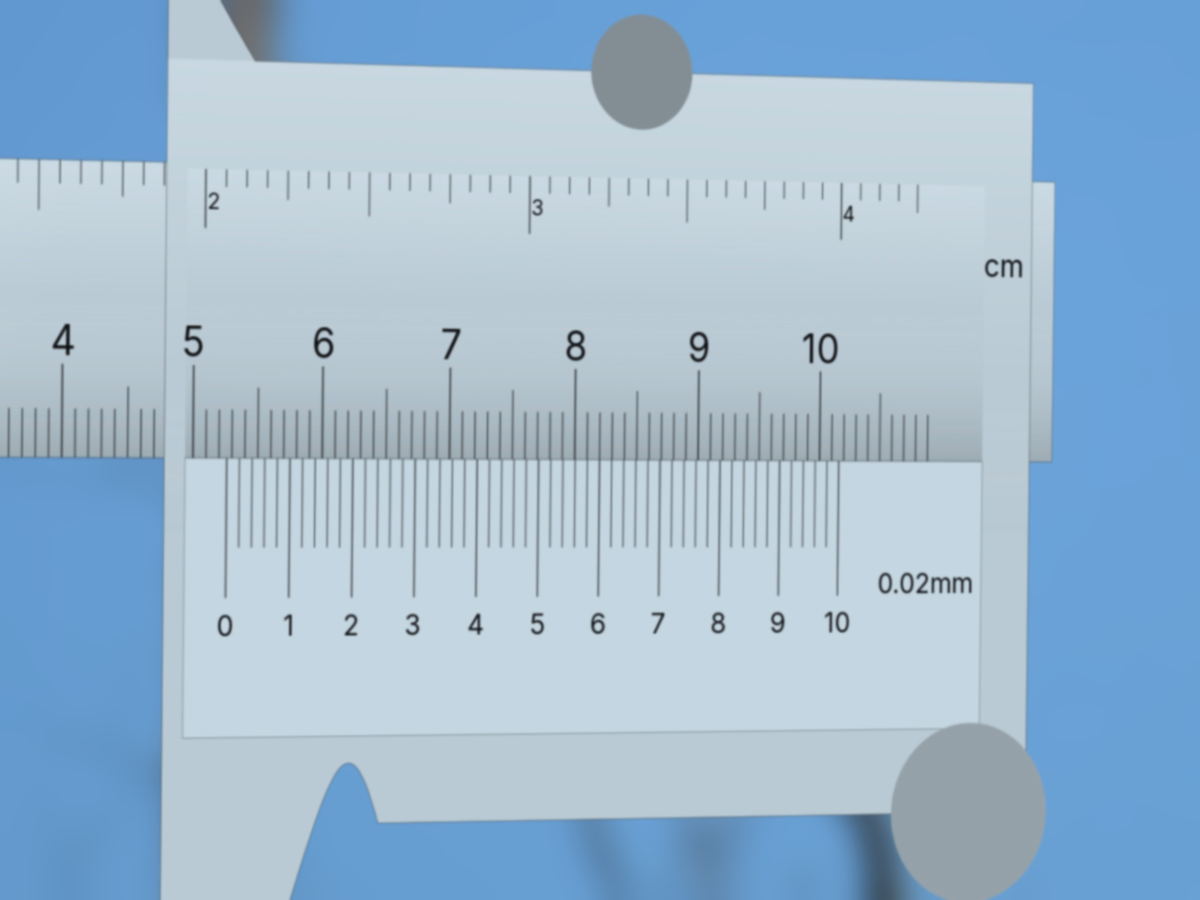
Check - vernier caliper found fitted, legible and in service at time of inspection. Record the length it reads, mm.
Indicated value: 52.6 mm
